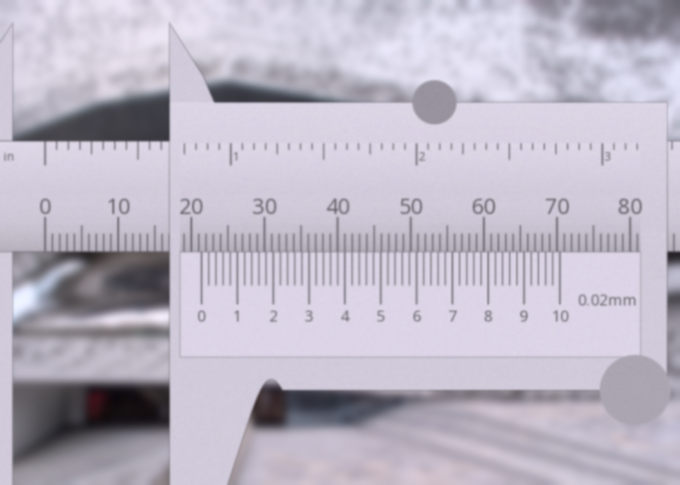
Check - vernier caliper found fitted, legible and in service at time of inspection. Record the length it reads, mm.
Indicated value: 21.4 mm
